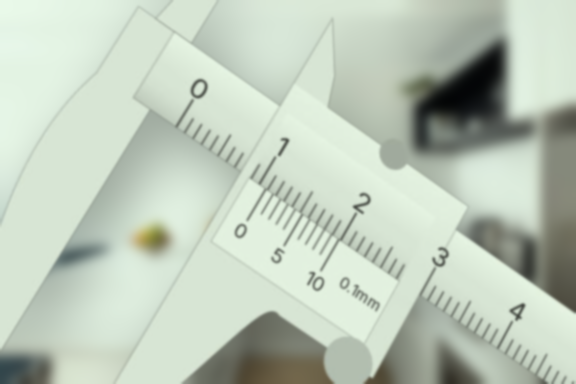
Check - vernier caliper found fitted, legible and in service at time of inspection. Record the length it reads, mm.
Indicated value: 10.8 mm
